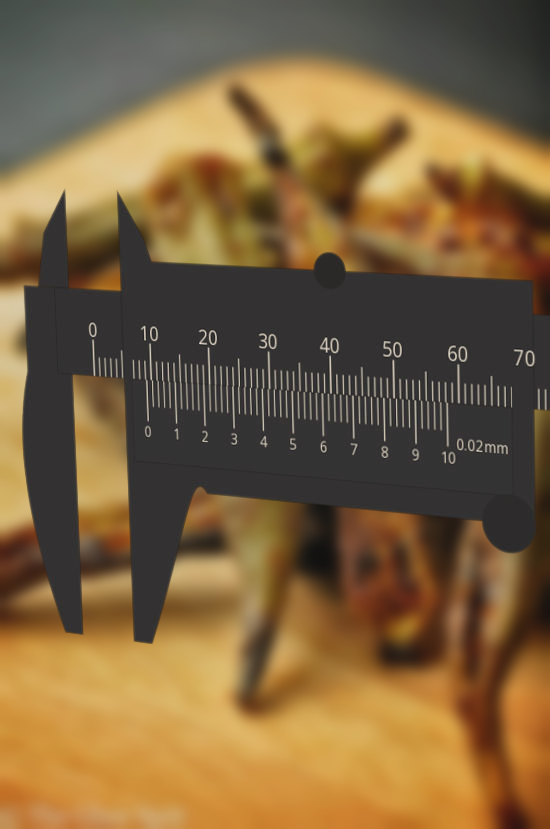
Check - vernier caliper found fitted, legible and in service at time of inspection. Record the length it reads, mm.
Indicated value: 9.2 mm
